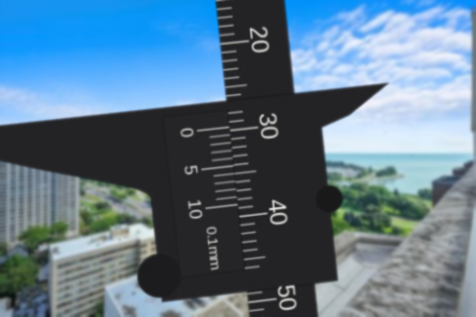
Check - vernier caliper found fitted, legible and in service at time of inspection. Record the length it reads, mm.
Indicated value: 29.6 mm
